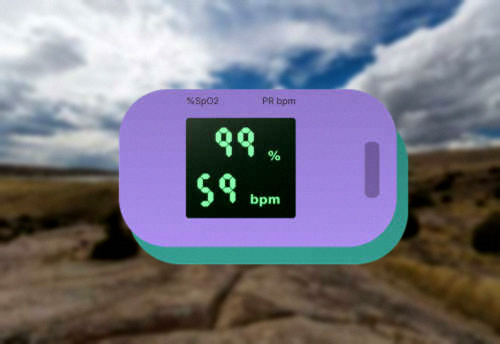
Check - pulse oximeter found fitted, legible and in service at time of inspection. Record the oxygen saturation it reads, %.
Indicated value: 99 %
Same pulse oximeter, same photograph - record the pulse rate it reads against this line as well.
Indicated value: 59 bpm
